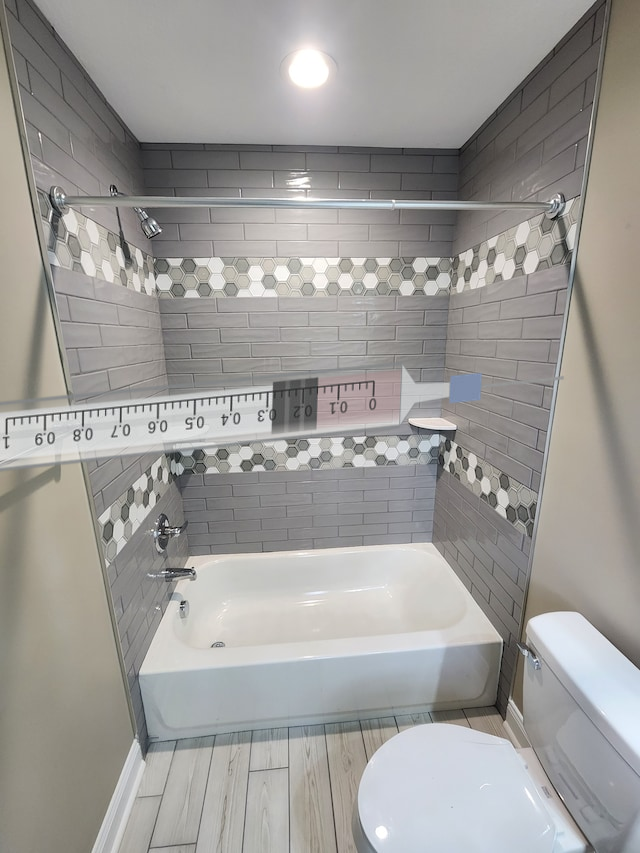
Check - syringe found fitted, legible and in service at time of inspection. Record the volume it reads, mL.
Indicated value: 0.16 mL
